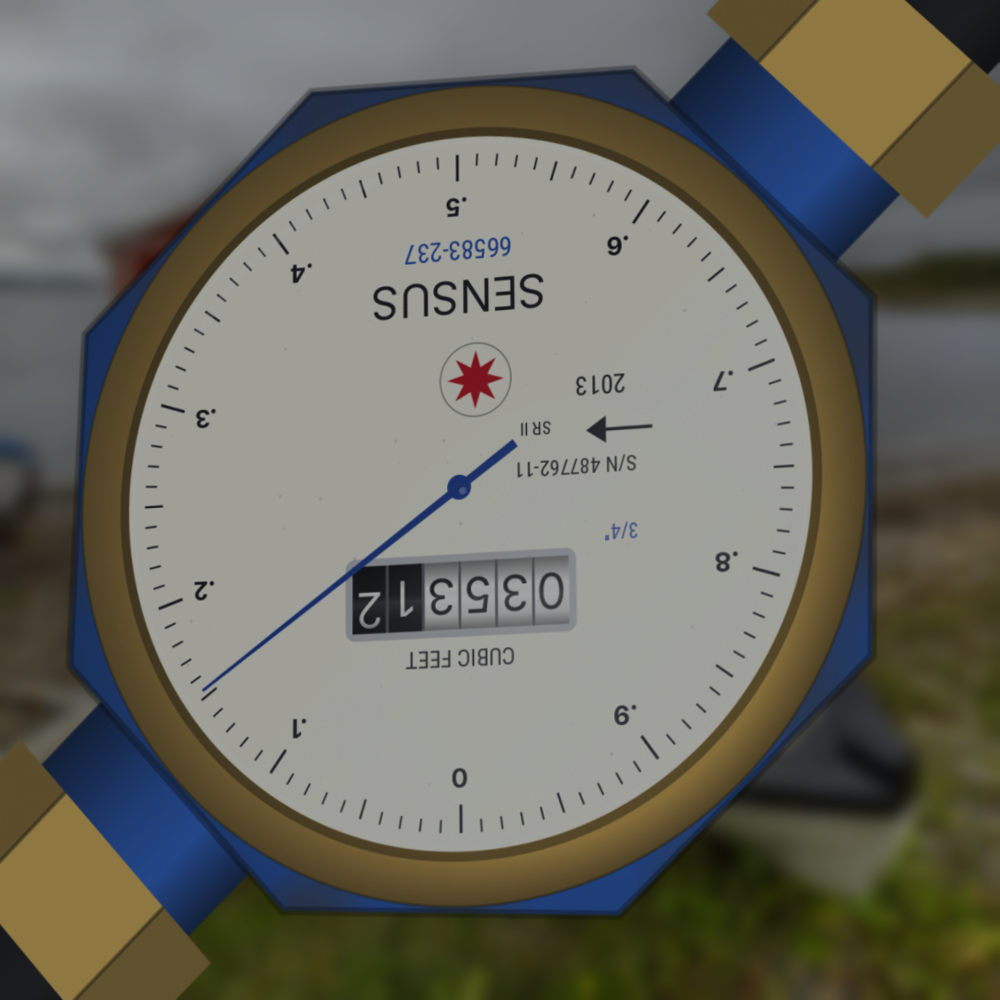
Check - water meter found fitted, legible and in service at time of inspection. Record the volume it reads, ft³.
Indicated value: 35312.15 ft³
